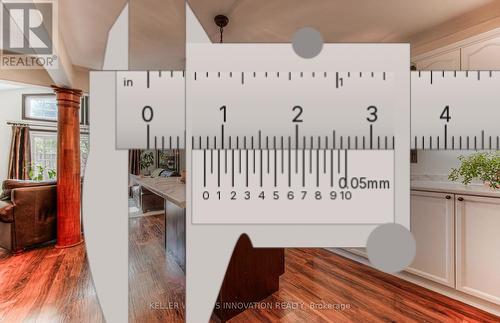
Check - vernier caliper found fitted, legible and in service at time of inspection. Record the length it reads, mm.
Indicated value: 7.6 mm
